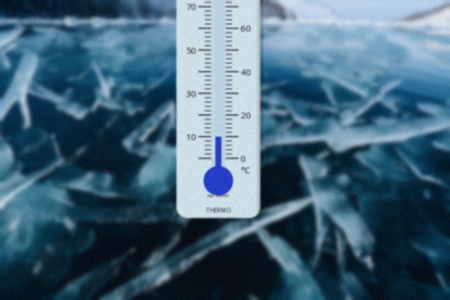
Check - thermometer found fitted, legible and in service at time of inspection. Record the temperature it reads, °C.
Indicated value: 10 °C
